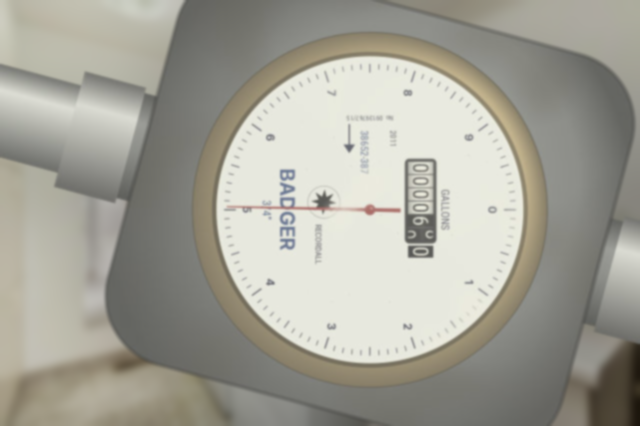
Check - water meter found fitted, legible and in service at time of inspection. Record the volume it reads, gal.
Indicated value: 685.0 gal
